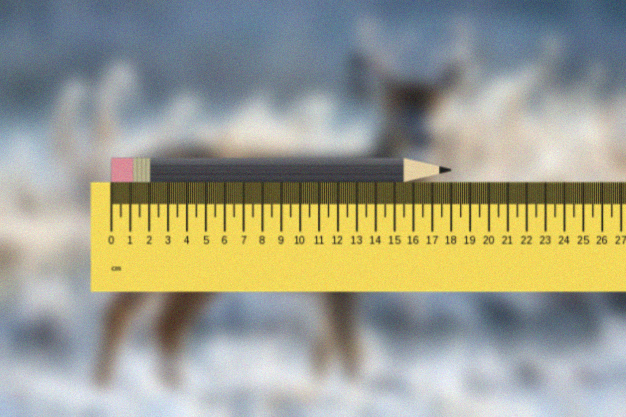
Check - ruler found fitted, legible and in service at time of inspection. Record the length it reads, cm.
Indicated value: 18 cm
